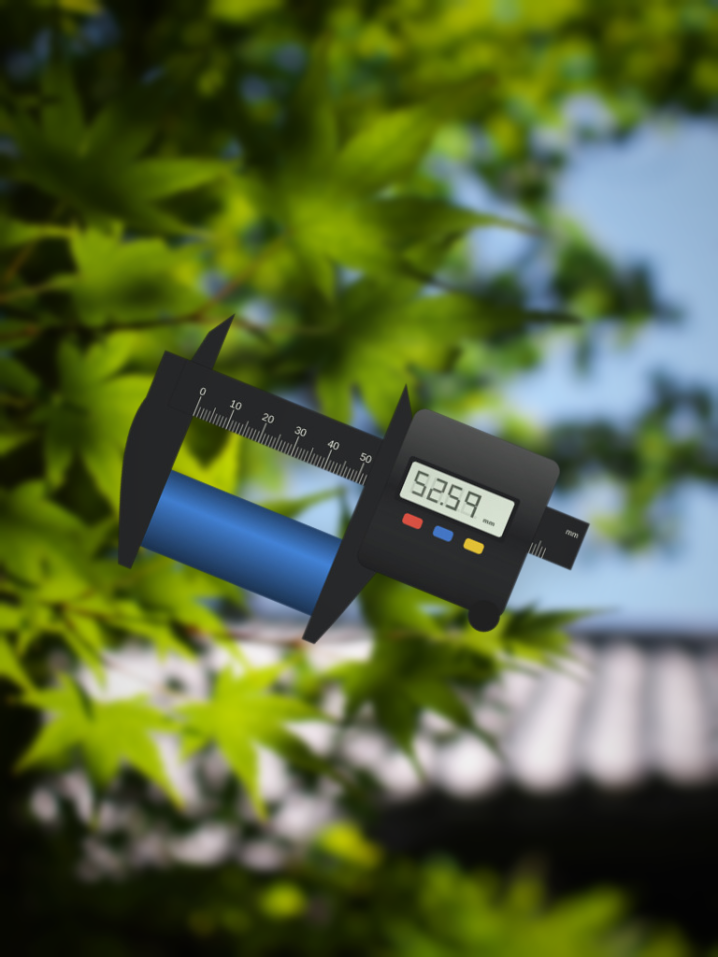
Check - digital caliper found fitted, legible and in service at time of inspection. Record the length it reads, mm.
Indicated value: 52.59 mm
